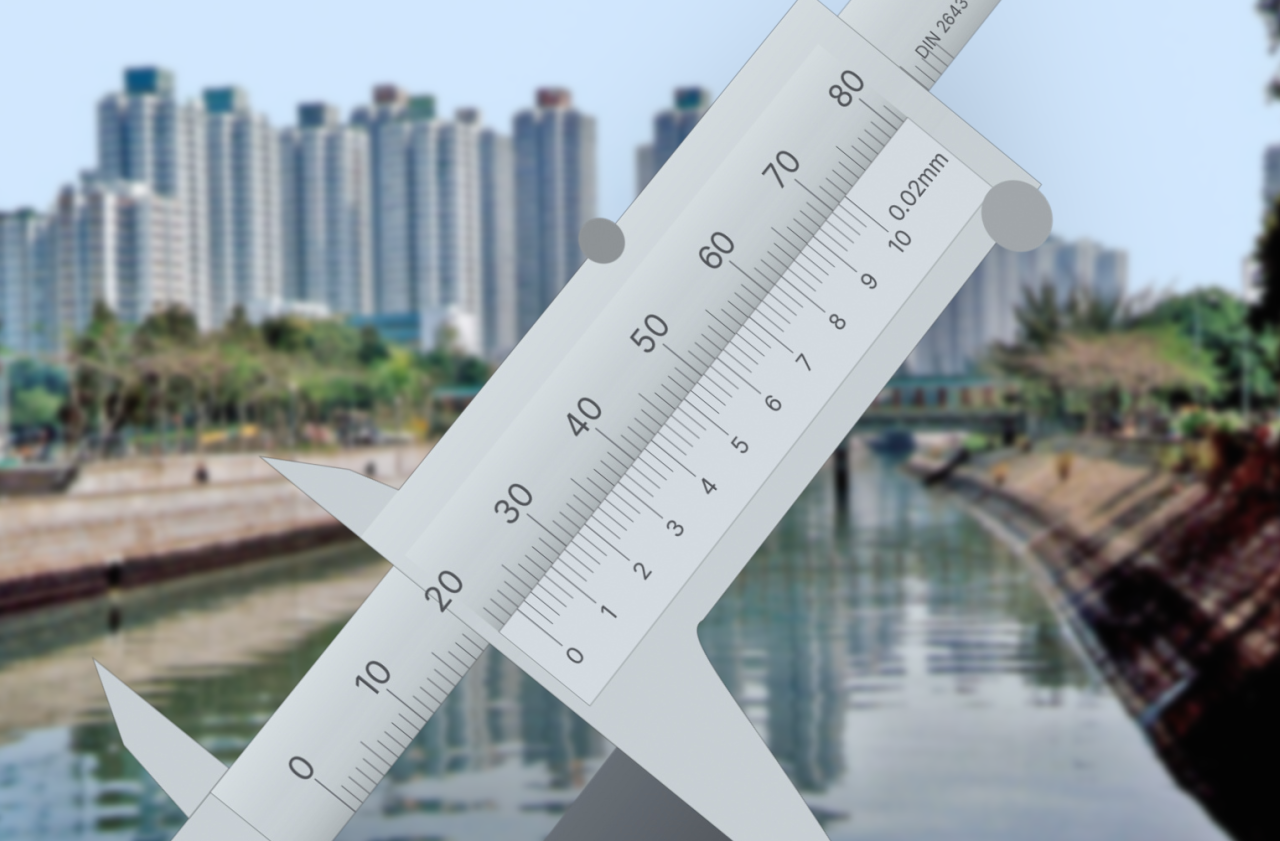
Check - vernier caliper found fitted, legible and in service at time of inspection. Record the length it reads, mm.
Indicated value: 22.8 mm
